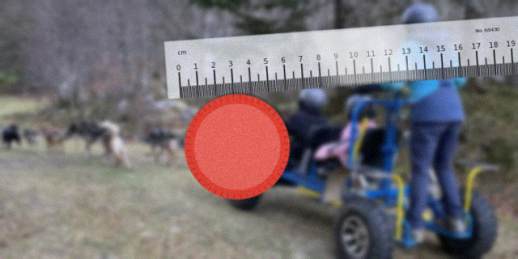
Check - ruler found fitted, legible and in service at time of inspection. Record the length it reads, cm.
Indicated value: 6 cm
